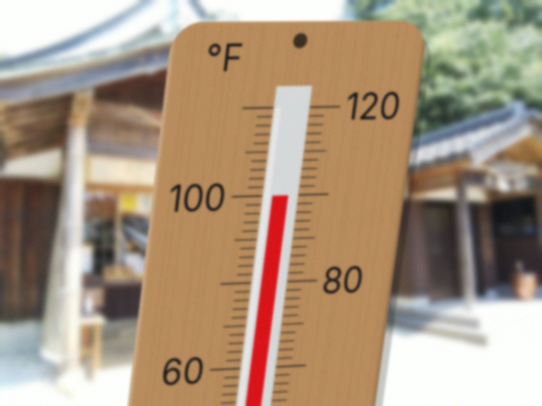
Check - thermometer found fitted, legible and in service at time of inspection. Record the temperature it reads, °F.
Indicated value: 100 °F
